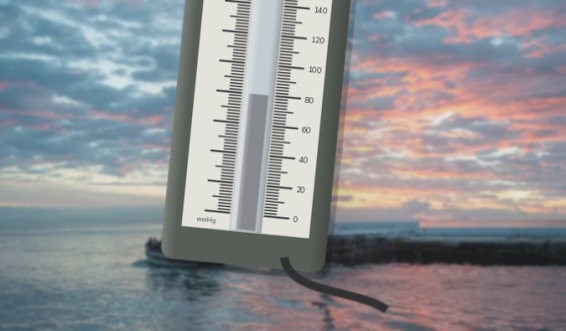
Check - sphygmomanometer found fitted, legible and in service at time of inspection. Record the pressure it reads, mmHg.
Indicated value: 80 mmHg
